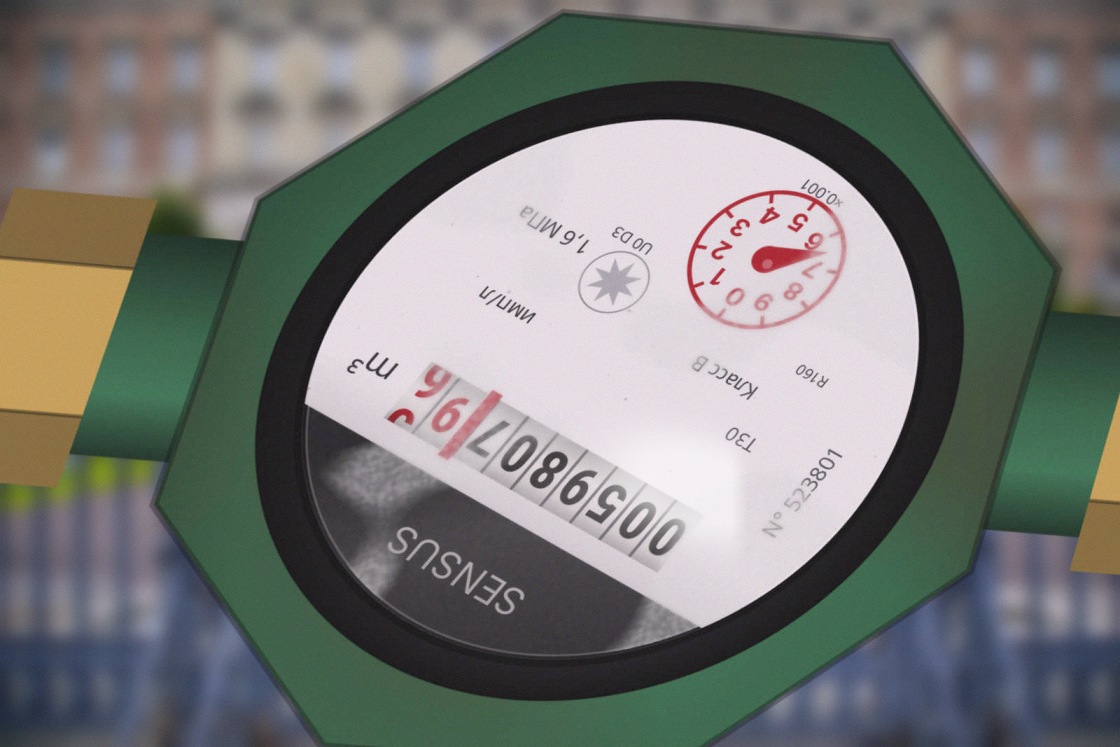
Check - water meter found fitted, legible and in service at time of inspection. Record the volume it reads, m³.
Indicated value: 59807.956 m³
